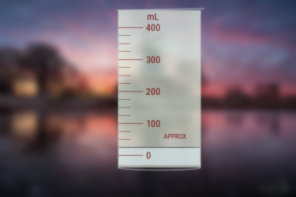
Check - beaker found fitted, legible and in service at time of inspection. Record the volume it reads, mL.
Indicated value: 25 mL
